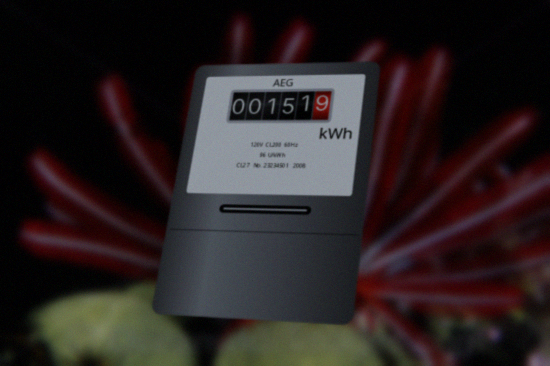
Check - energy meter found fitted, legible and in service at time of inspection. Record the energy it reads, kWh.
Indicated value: 151.9 kWh
